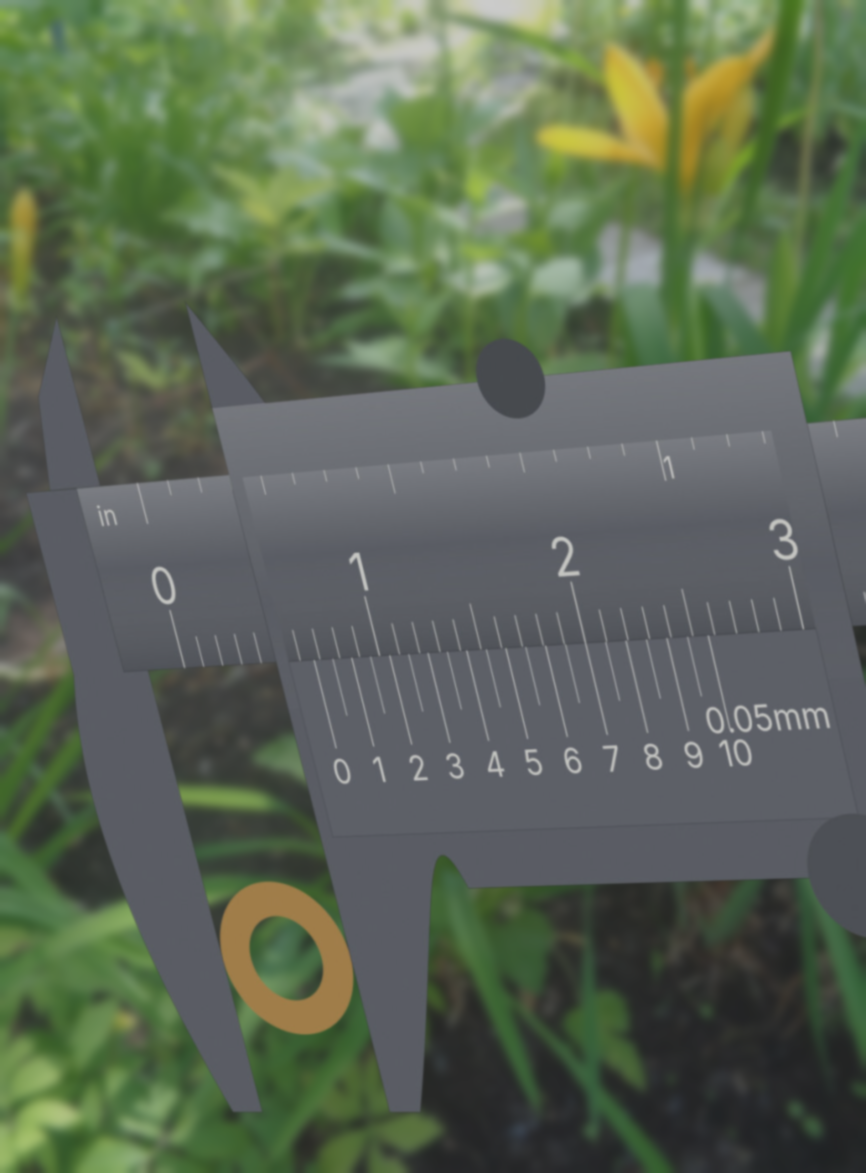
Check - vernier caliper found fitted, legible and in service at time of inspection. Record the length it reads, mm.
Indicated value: 6.7 mm
